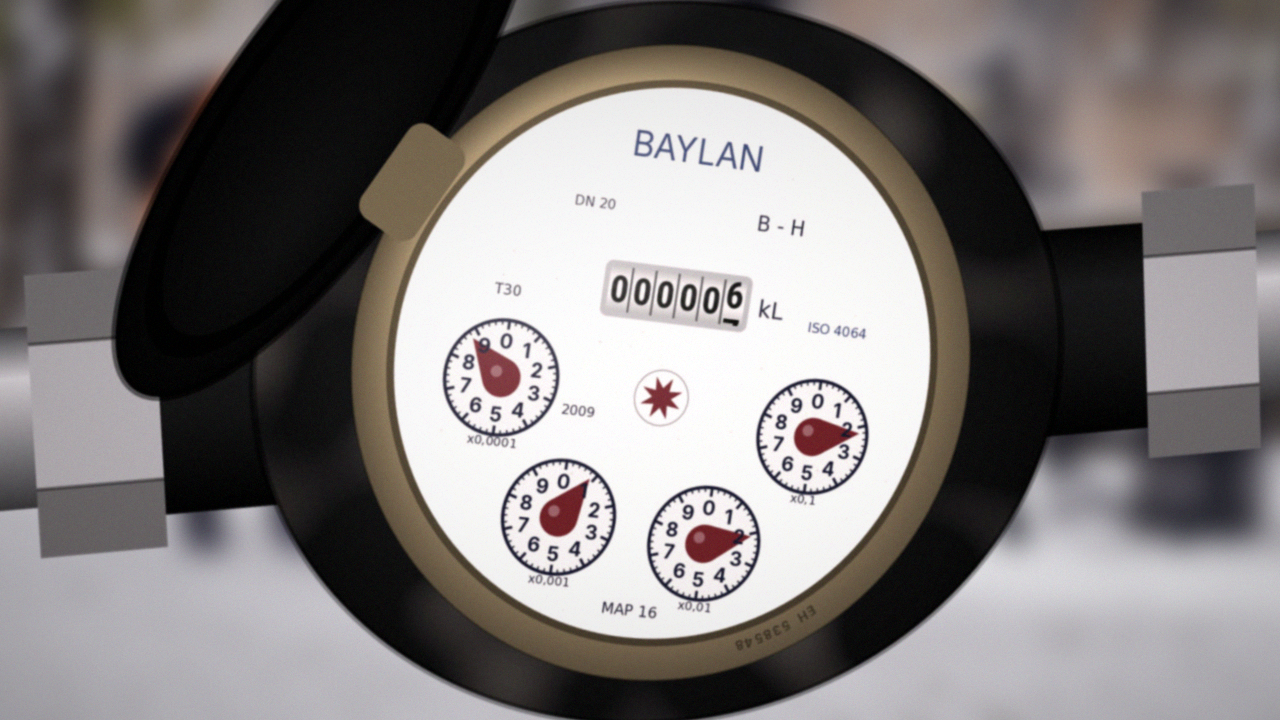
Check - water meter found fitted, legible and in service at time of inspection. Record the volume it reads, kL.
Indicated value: 6.2208 kL
